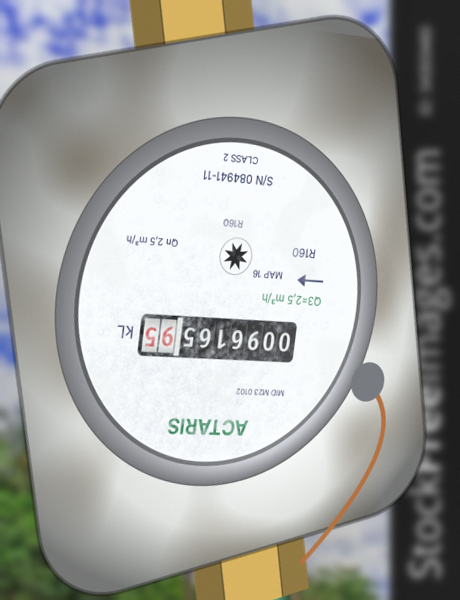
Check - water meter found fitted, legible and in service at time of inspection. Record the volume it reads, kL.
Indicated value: 96165.95 kL
